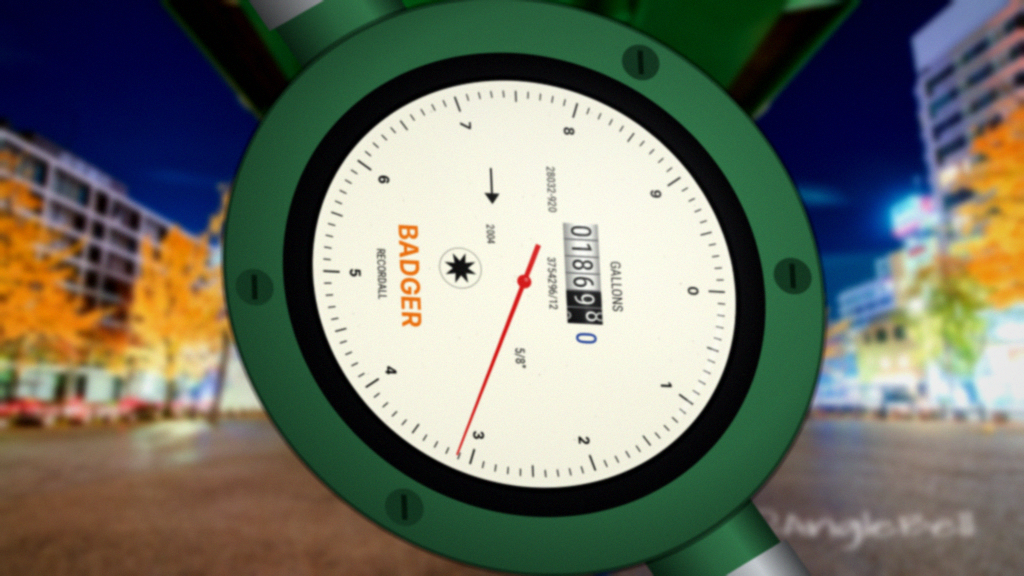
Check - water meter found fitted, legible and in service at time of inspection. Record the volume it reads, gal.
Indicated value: 186983.1 gal
